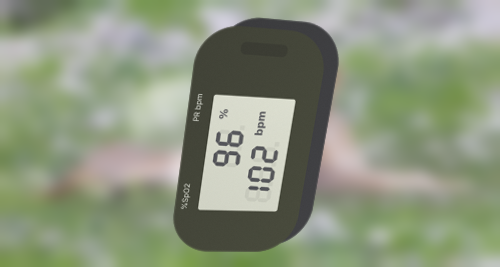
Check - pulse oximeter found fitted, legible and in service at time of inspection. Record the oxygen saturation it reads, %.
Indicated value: 96 %
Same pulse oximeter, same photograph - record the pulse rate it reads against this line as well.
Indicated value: 102 bpm
